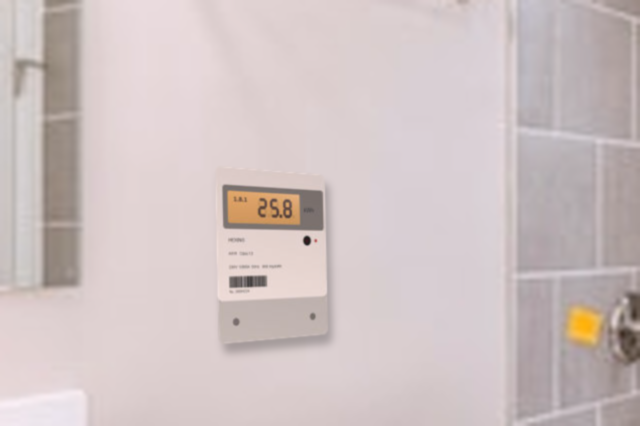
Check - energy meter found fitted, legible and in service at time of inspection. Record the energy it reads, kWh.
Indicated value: 25.8 kWh
